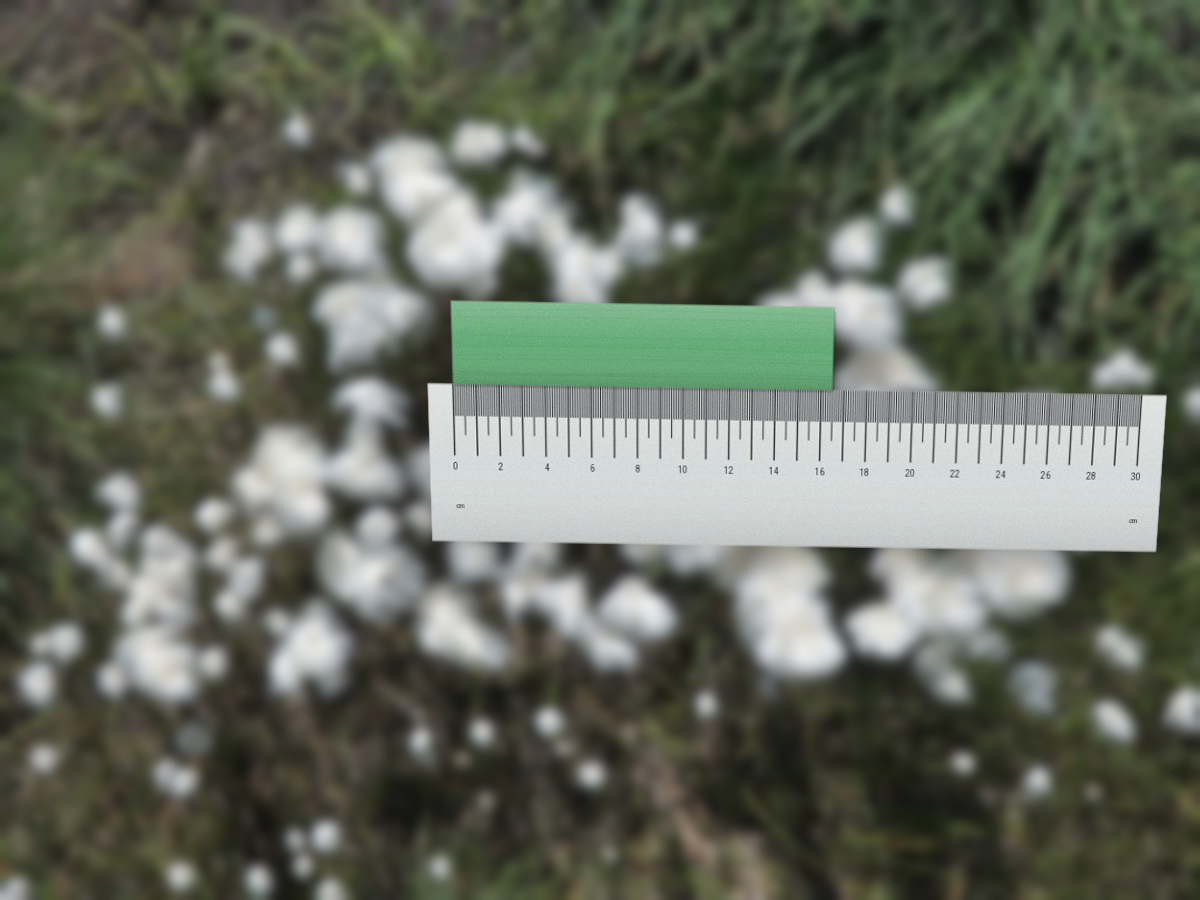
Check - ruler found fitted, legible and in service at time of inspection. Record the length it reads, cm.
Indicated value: 16.5 cm
